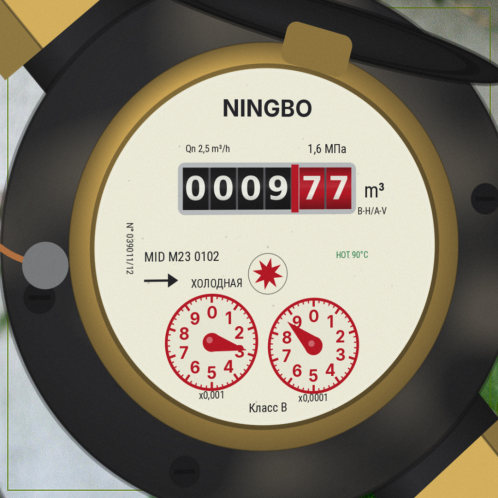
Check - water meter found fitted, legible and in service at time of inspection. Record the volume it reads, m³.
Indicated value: 9.7728 m³
